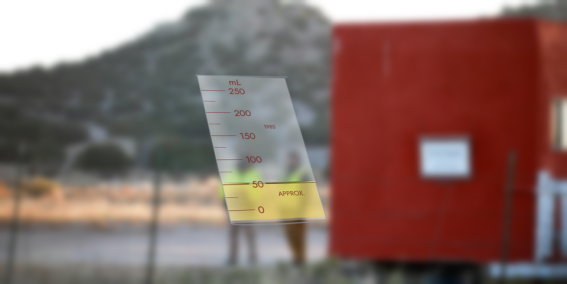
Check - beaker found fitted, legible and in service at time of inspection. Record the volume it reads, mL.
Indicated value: 50 mL
